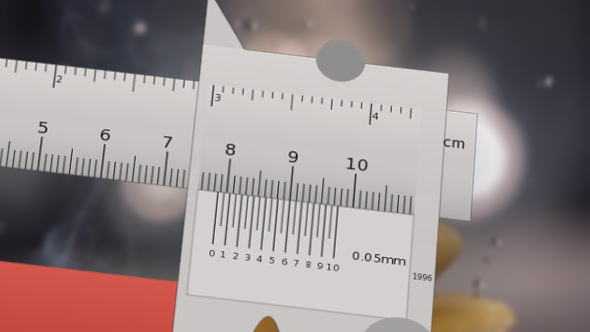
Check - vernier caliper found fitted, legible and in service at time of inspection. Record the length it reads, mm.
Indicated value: 78.6 mm
